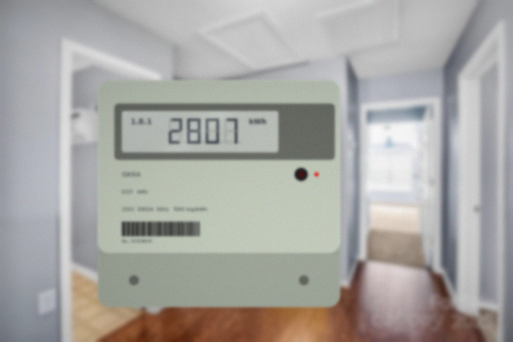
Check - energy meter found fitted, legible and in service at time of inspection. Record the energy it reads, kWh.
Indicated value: 2807 kWh
